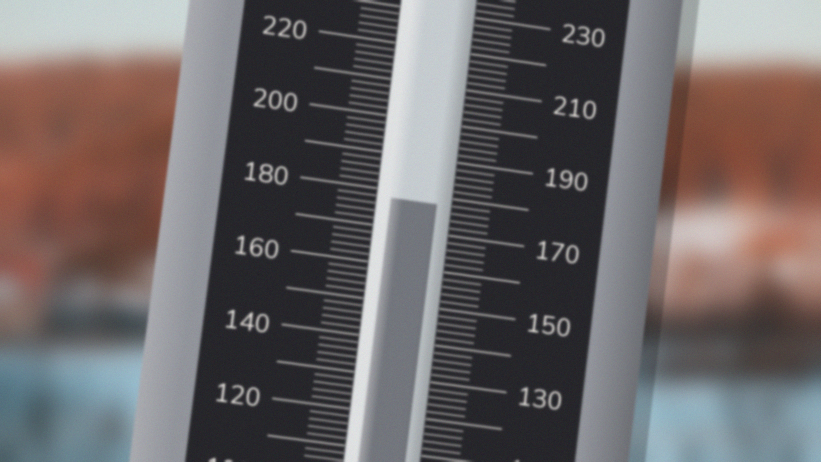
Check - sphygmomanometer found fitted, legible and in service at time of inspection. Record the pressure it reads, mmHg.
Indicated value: 178 mmHg
